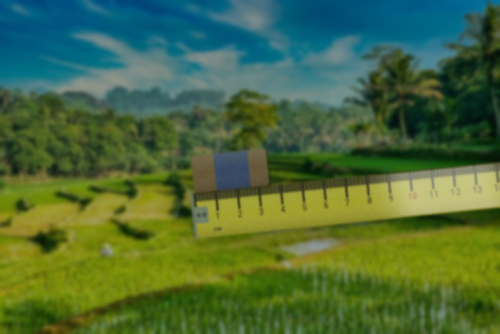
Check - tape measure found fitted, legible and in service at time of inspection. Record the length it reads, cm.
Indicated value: 3.5 cm
